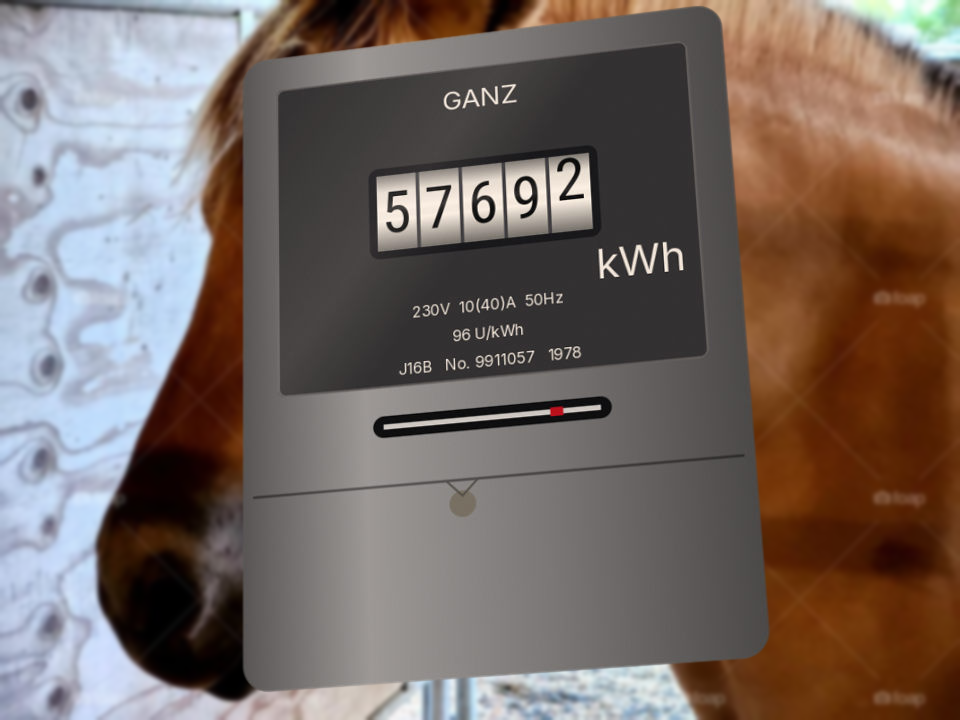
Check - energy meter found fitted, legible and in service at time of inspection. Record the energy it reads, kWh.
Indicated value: 57692 kWh
